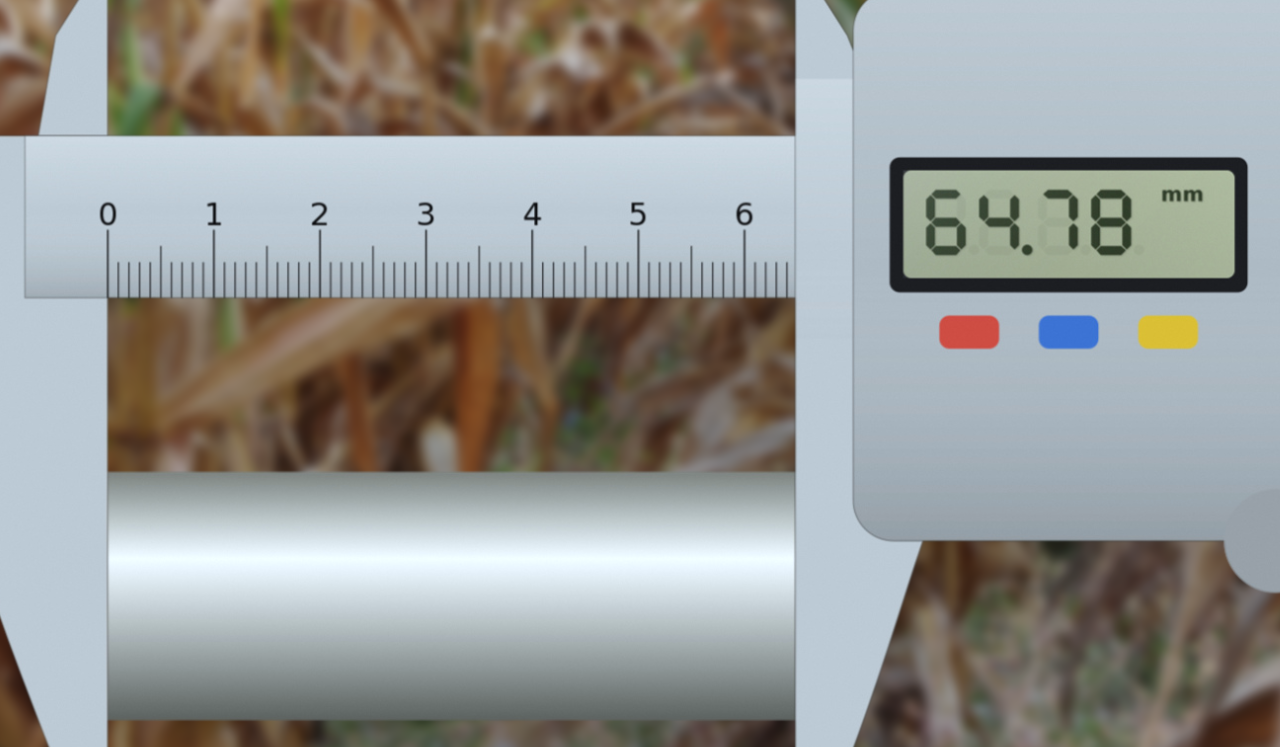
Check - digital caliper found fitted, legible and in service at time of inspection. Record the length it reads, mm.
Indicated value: 64.78 mm
